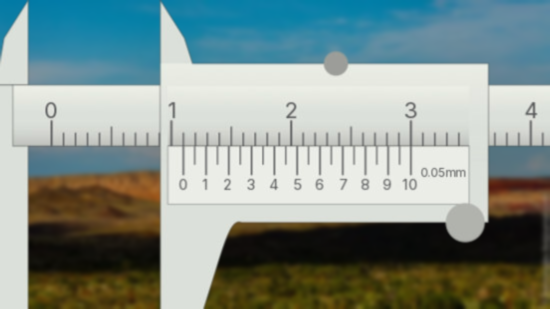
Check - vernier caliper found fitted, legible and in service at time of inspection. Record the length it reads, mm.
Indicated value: 11.0 mm
